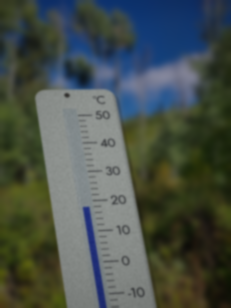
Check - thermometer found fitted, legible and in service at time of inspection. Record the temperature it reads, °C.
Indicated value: 18 °C
